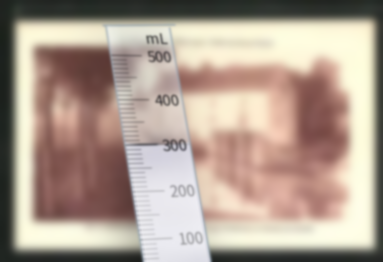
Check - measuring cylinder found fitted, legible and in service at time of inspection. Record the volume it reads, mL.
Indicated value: 300 mL
